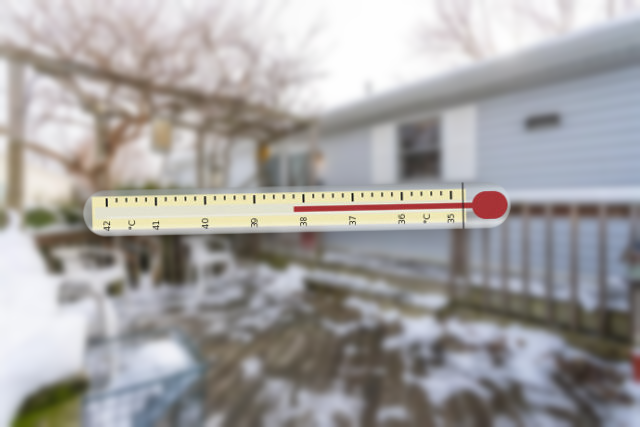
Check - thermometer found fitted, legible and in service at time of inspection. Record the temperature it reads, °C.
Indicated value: 38.2 °C
